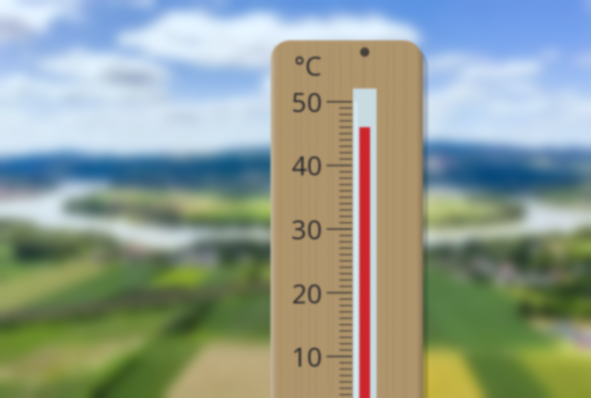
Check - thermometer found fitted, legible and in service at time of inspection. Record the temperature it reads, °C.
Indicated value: 46 °C
